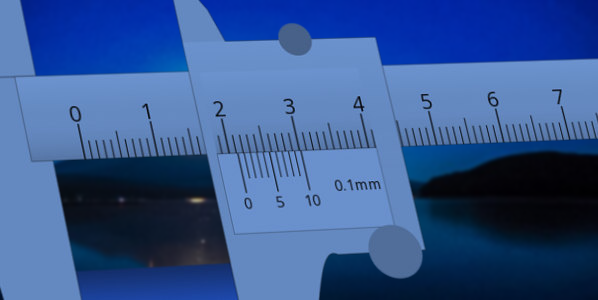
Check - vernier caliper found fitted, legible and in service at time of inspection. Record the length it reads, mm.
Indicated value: 21.2 mm
